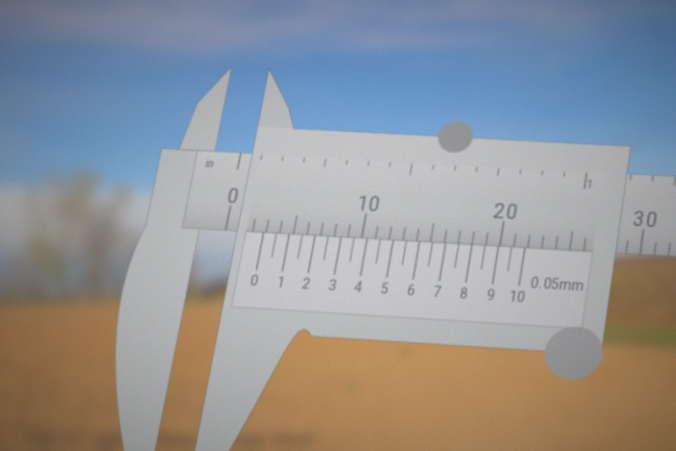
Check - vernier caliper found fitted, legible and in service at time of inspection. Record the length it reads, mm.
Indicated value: 2.8 mm
